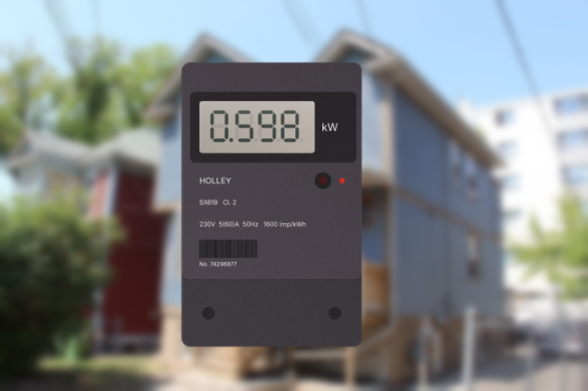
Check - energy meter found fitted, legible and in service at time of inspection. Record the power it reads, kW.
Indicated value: 0.598 kW
